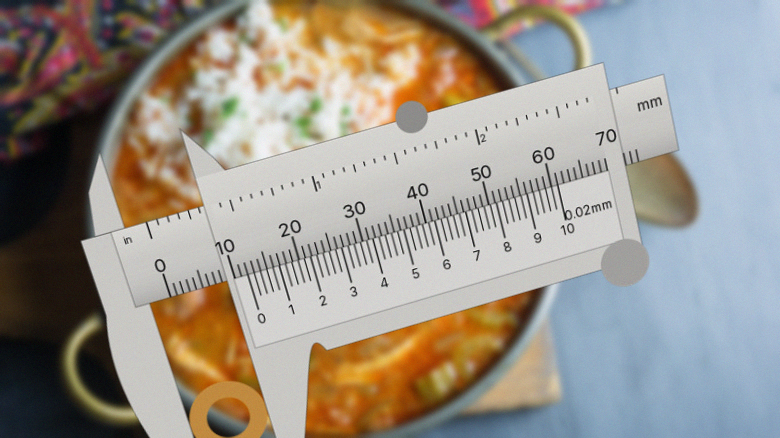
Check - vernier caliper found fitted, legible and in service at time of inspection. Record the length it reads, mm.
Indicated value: 12.0 mm
